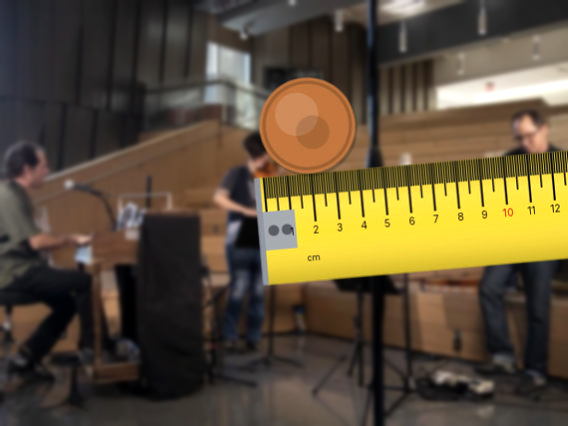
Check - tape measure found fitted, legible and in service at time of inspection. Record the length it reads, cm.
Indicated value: 4 cm
